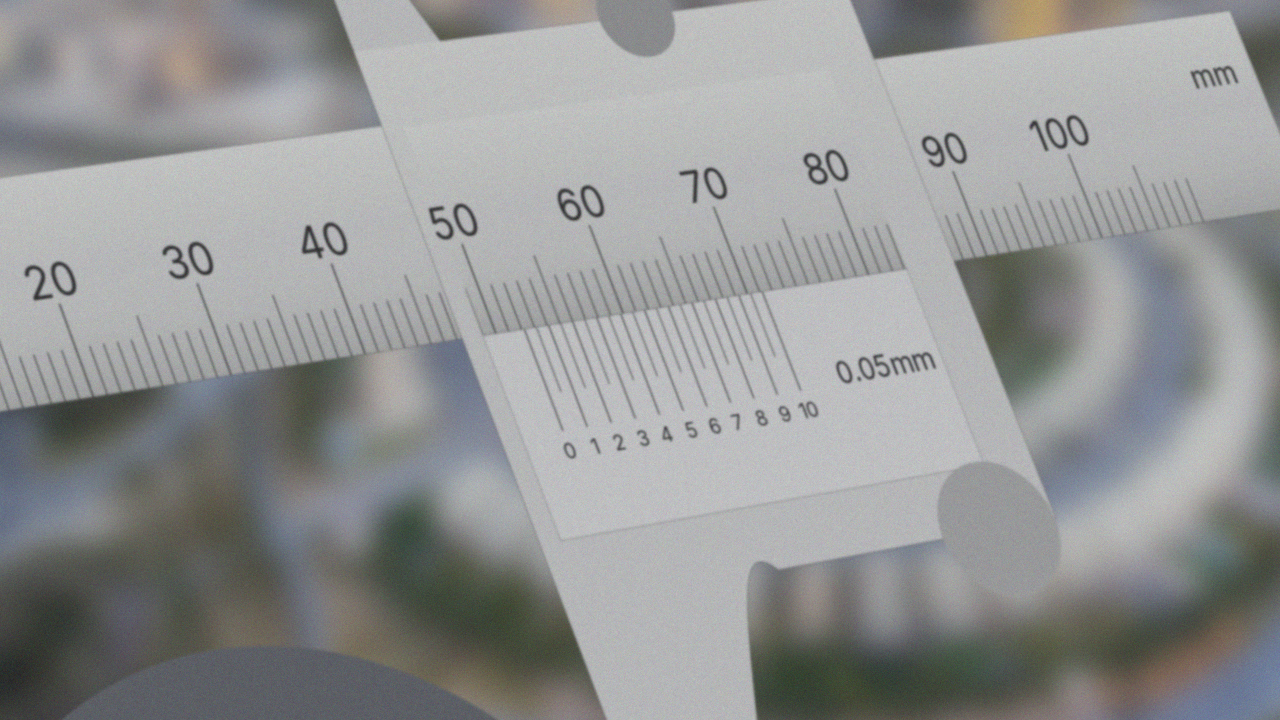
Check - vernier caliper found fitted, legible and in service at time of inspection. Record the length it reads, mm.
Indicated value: 52.2 mm
